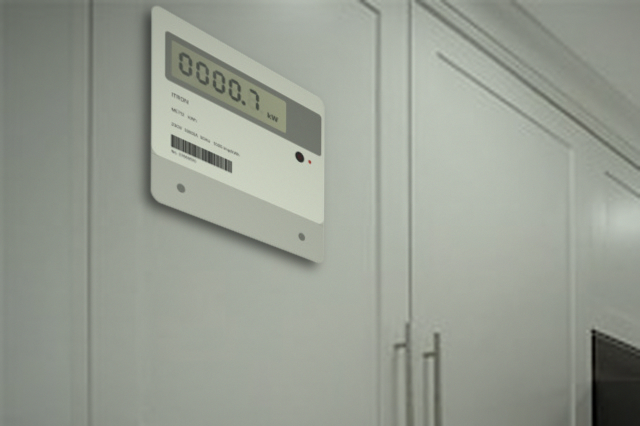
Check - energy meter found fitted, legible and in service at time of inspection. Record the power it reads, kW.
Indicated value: 0.7 kW
